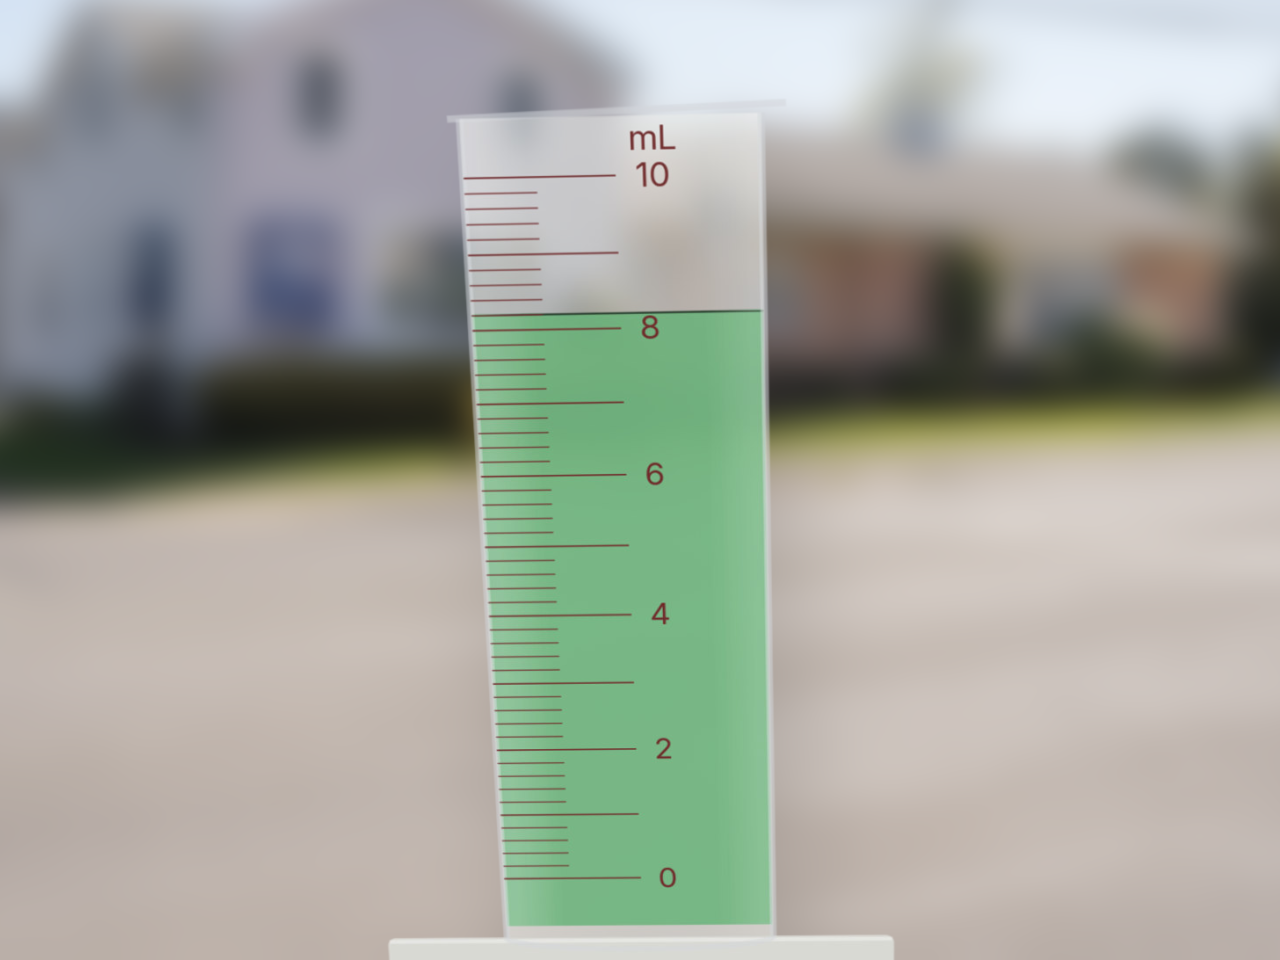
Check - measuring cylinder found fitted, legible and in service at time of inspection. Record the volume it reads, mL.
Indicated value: 8.2 mL
